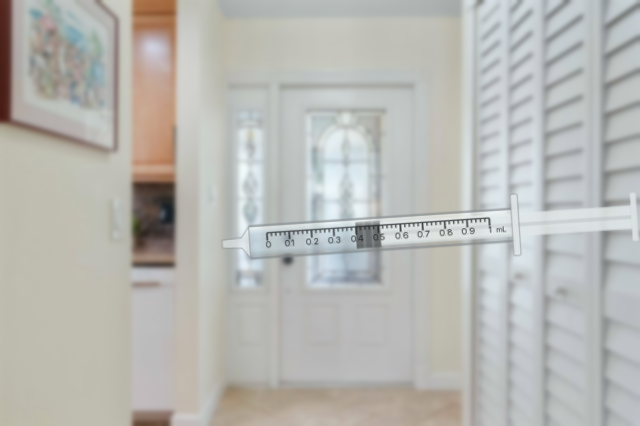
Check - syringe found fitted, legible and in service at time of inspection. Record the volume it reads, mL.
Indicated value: 0.4 mL
